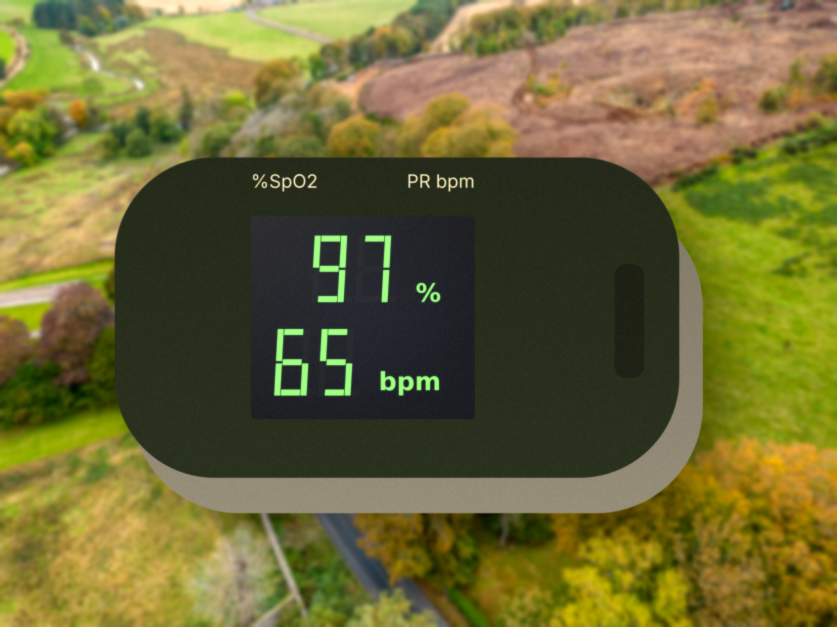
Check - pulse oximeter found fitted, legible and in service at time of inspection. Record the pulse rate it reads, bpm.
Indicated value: 65 bpm
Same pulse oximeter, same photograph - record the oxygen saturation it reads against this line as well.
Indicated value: 97 %
